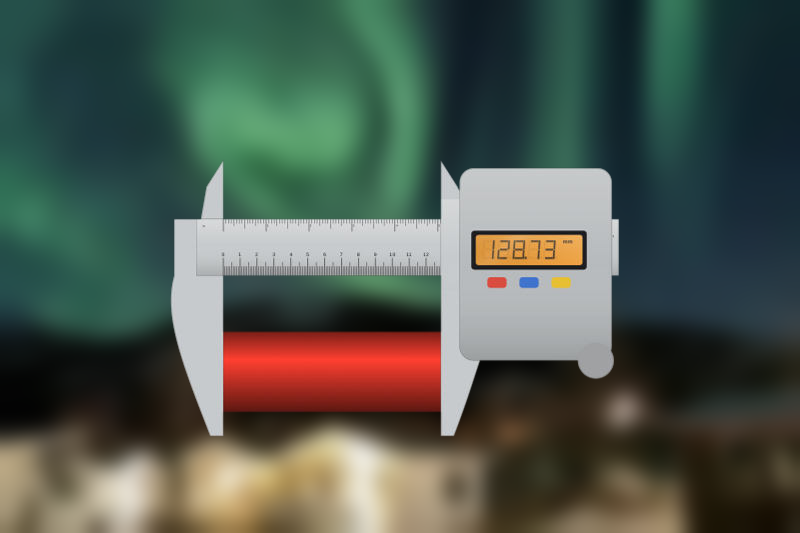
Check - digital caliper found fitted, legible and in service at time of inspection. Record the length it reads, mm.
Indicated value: 128.73 mm
